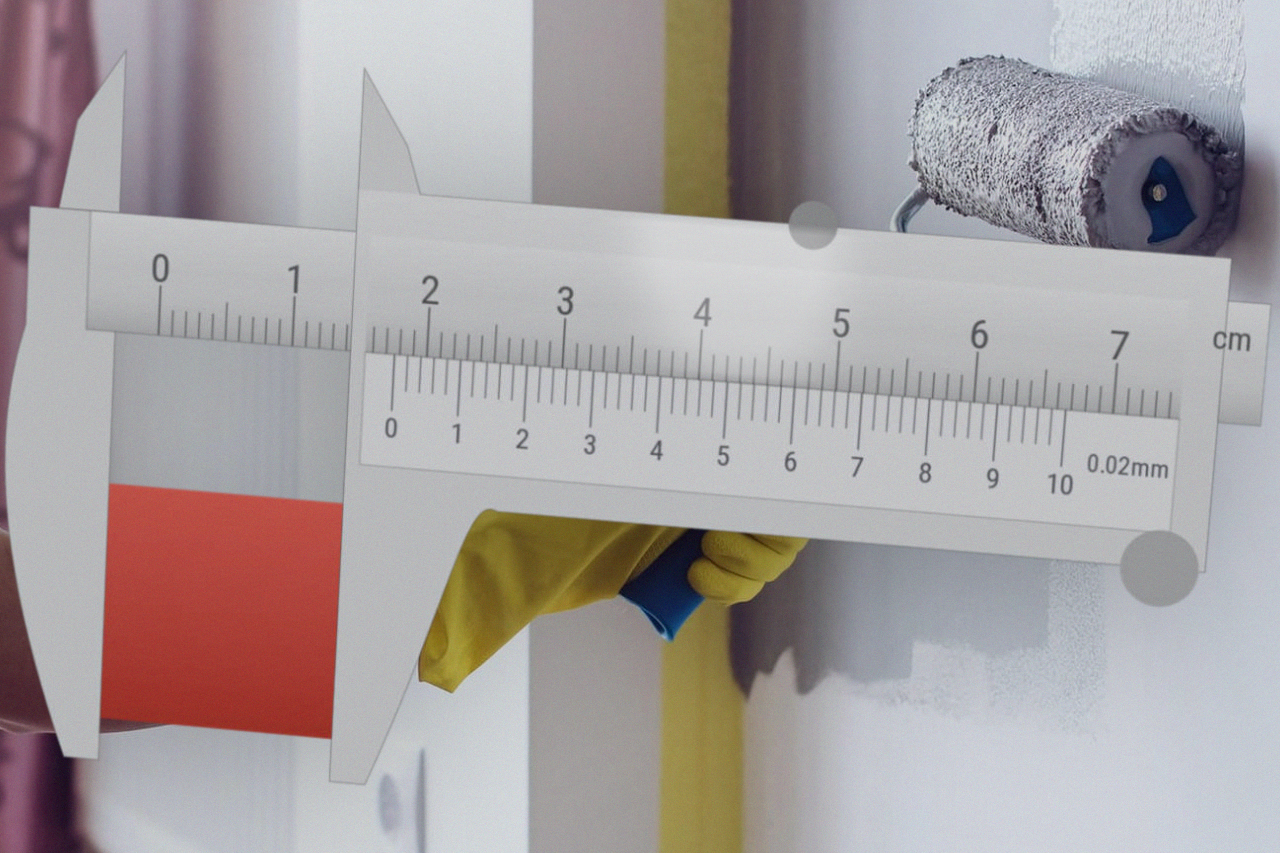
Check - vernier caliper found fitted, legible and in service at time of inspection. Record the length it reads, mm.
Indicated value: 17.6 mm
